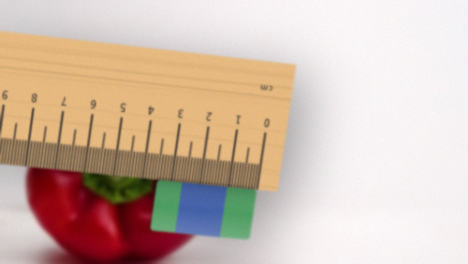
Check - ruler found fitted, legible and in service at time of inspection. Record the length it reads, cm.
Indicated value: 3.5 cm
